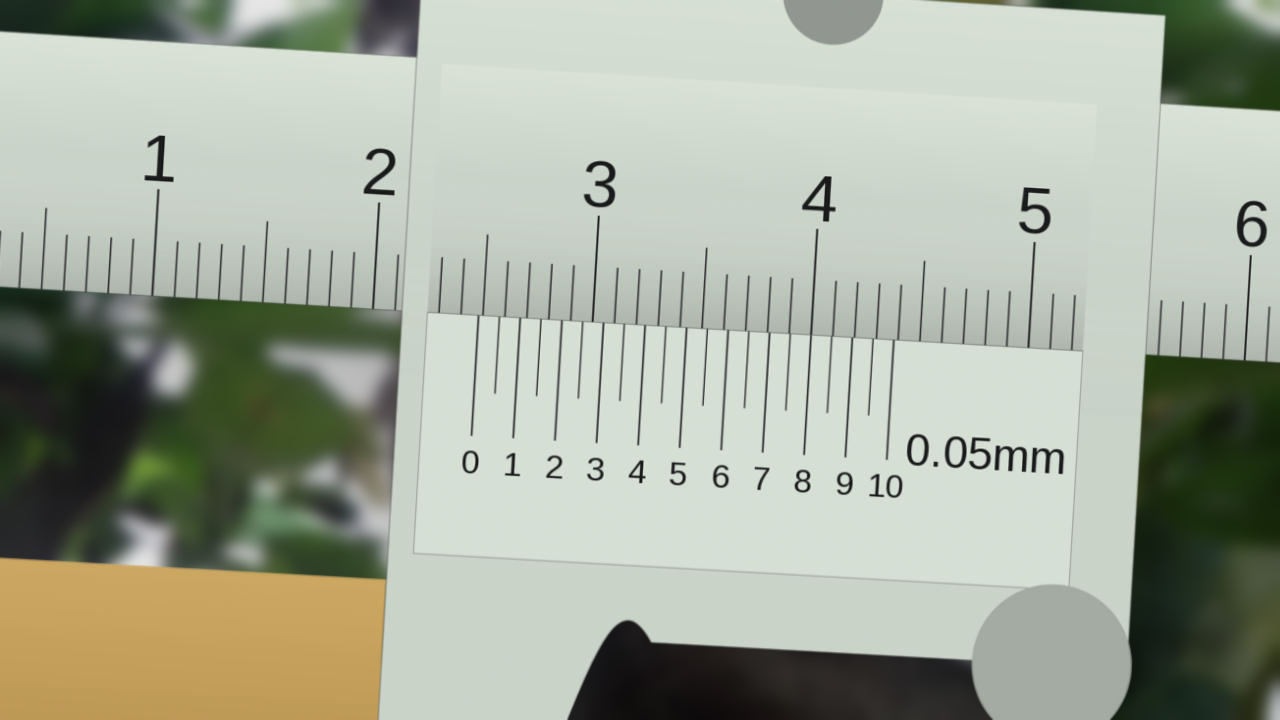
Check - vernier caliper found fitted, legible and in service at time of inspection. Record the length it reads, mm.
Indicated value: 24.8 mm
